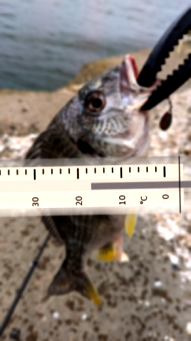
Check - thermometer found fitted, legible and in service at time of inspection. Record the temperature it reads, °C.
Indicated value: 17 °C
